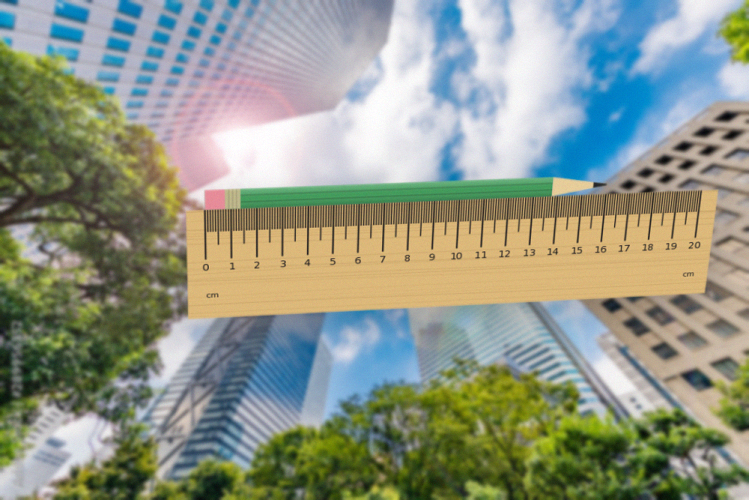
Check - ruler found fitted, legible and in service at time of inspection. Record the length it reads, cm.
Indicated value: 16 cm
